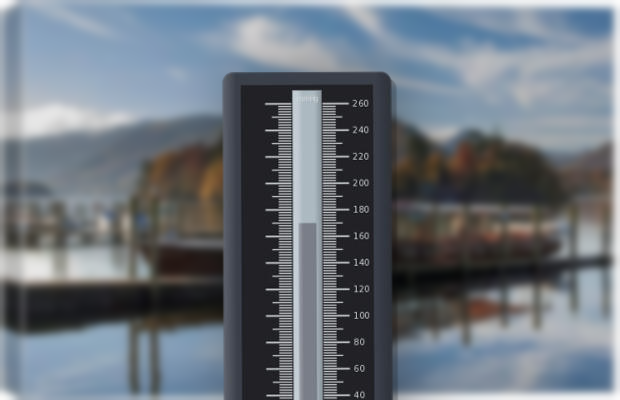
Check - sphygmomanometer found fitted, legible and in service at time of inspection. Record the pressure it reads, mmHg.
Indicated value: 170 mmHg
